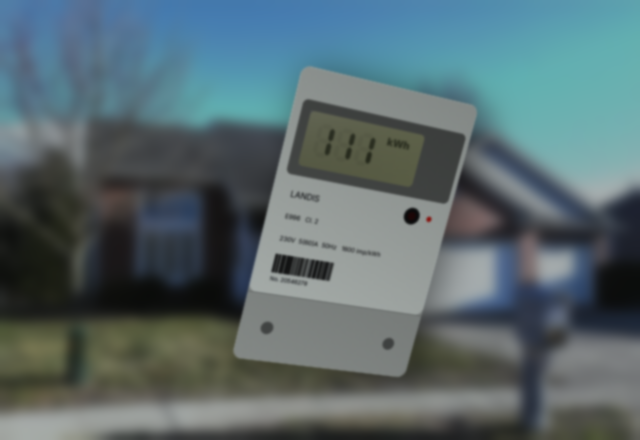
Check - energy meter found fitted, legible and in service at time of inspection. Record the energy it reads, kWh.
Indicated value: 111 kWh
